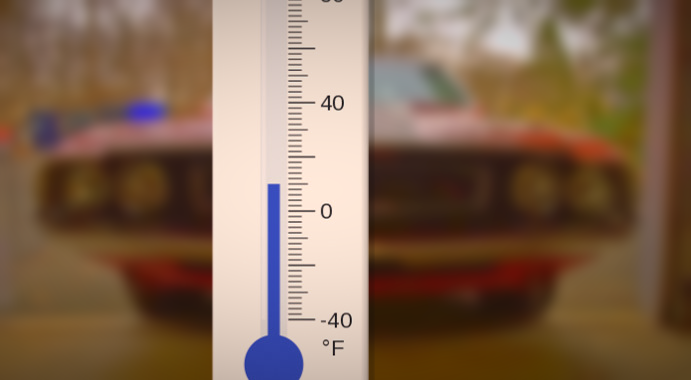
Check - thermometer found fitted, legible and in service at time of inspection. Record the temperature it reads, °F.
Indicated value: 10 °F
